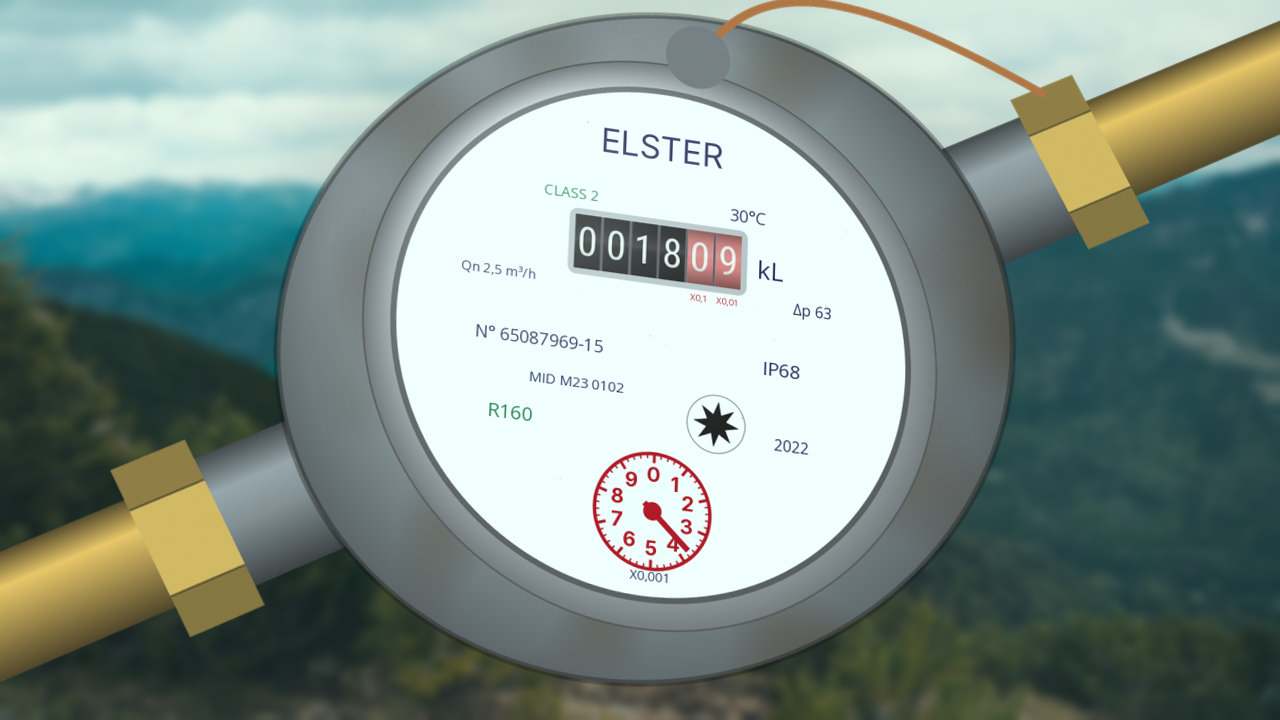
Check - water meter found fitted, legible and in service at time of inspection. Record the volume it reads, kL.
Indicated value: 18.093 kL
